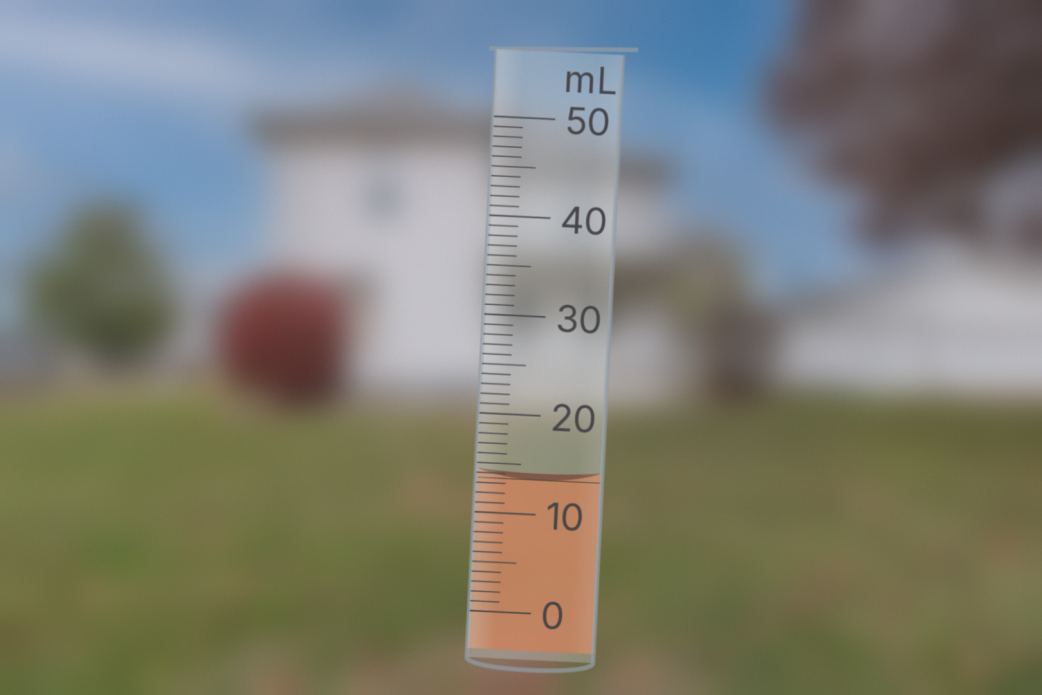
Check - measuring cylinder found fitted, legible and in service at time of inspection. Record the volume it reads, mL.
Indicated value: 13.5 mL
